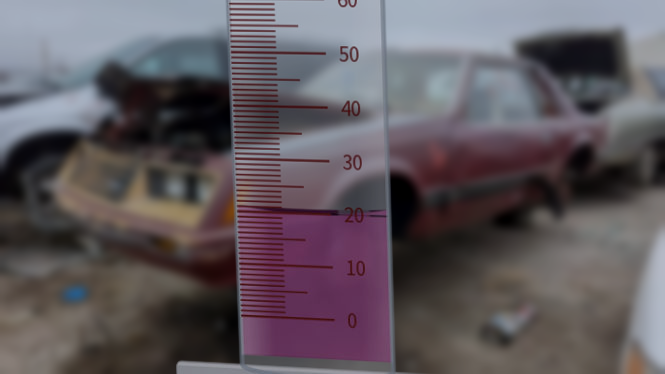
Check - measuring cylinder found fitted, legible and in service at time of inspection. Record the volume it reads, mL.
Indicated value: 20 mL
